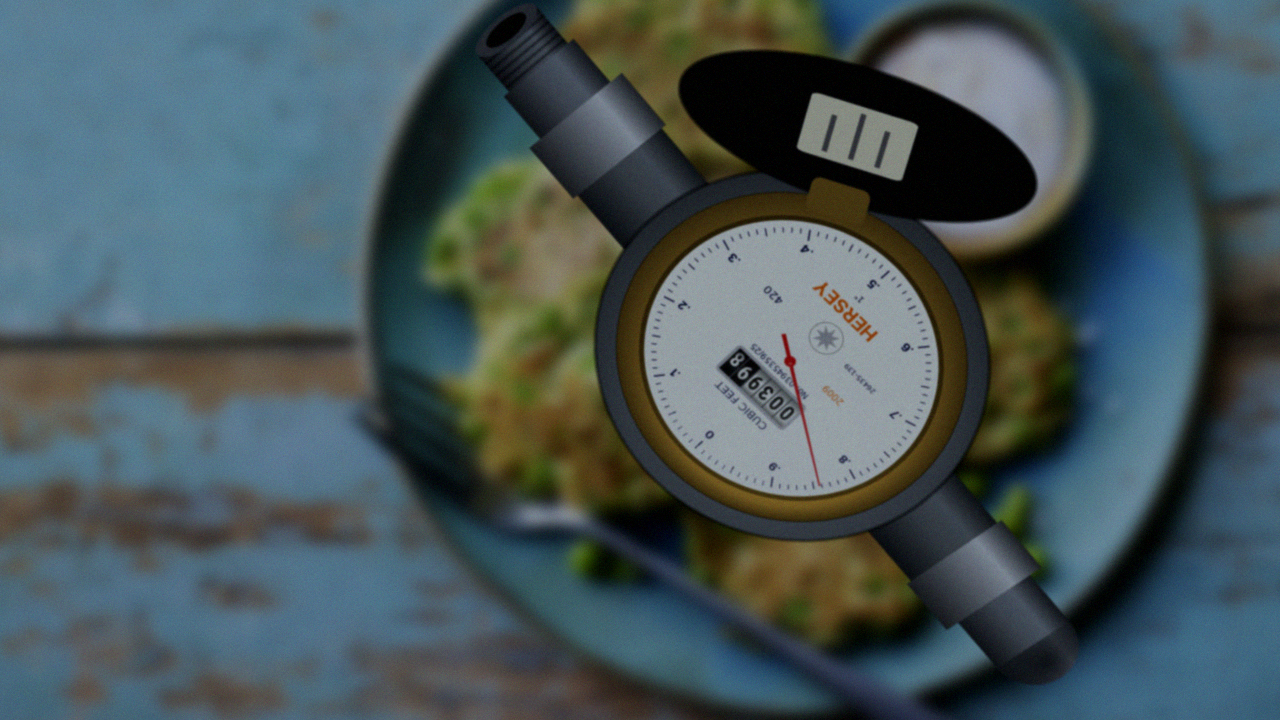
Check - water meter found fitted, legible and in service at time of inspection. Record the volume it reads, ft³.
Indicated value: 3997.84 ft³
